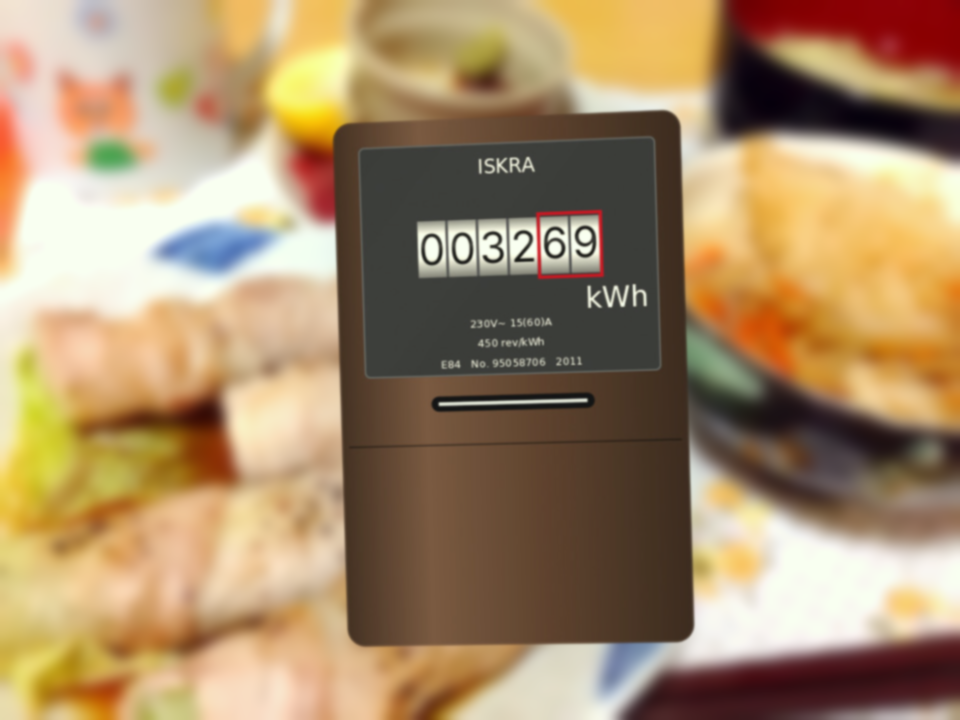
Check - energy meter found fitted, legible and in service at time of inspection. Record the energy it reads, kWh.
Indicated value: 32.69 kWh
